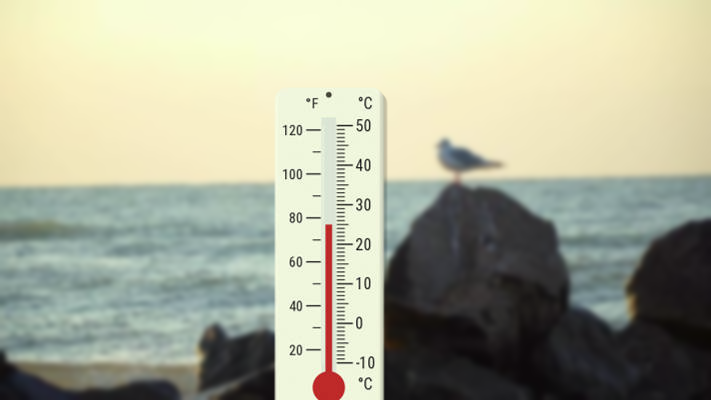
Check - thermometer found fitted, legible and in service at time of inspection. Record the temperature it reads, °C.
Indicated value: 25 °C
